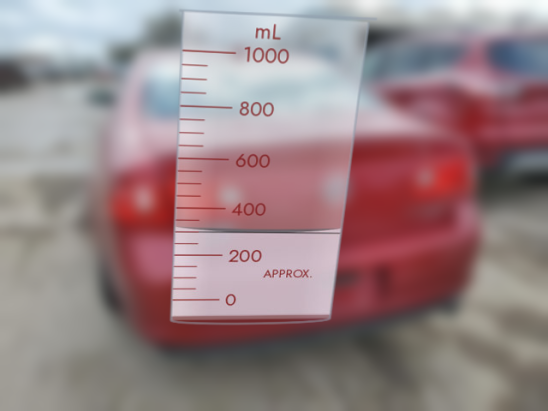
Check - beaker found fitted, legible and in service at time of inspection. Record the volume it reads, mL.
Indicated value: 300 mL
